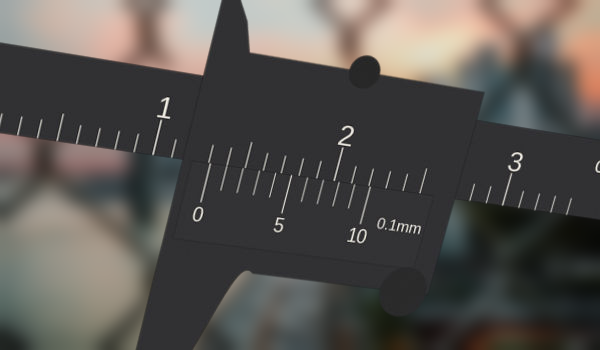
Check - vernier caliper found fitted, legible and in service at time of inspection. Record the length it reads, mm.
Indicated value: 13.1 mm
